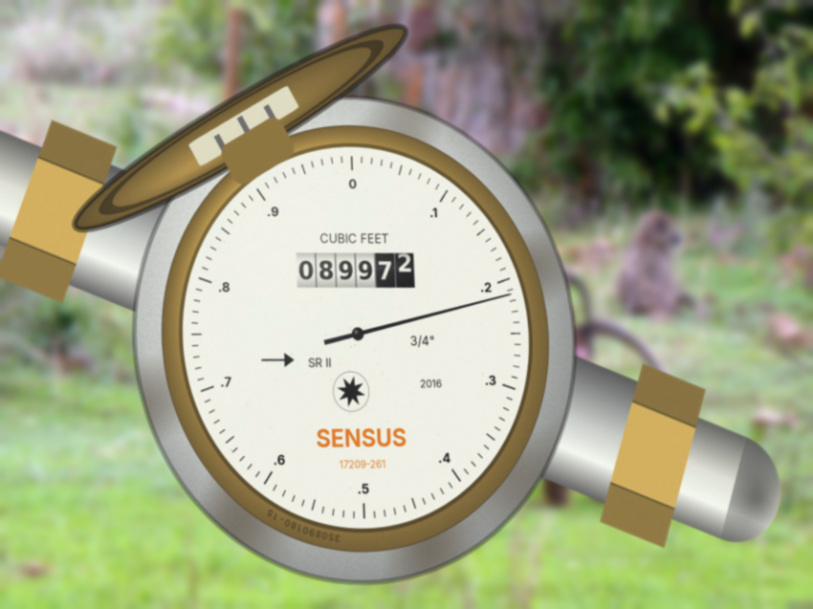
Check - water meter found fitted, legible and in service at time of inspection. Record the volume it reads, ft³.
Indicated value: 89972.21 ft³
